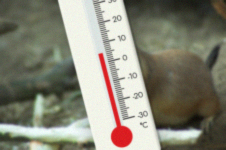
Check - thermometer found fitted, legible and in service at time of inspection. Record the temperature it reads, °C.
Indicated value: 5 °C
